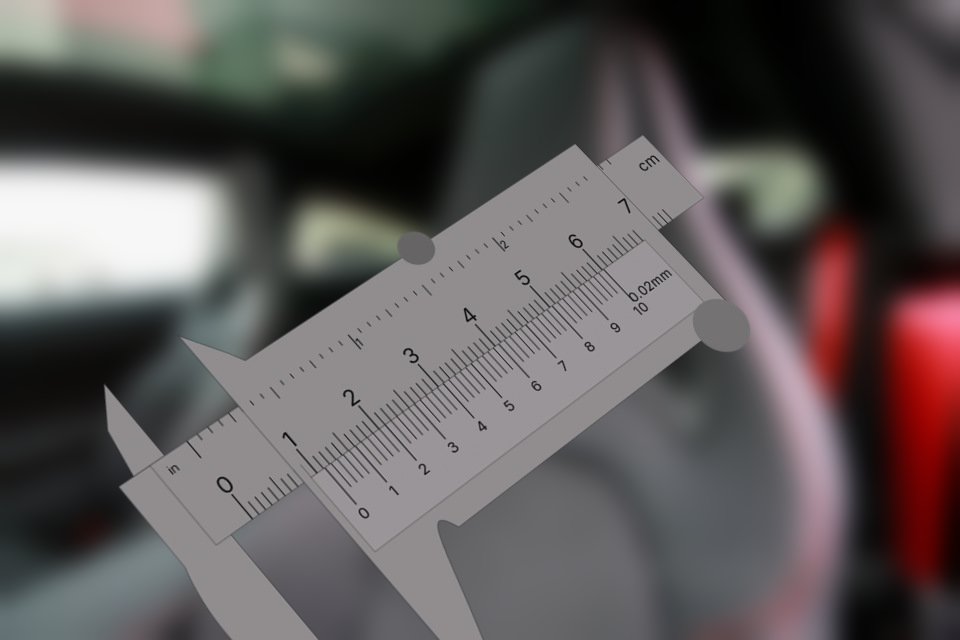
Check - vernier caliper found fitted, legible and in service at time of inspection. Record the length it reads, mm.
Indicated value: 11.2 mm
